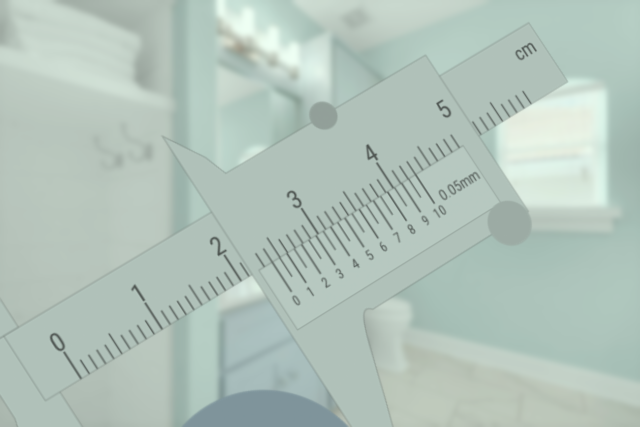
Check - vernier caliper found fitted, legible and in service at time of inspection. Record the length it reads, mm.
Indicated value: 24.0 mm
